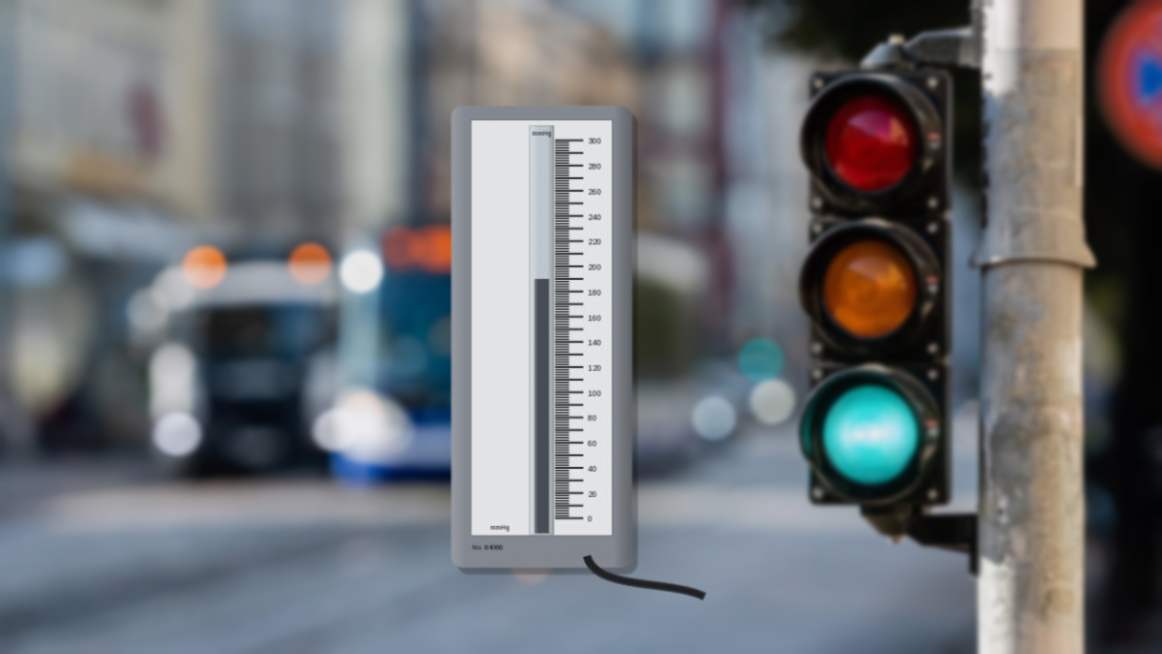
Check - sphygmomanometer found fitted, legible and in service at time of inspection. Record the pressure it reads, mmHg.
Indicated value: 190 mmHg
